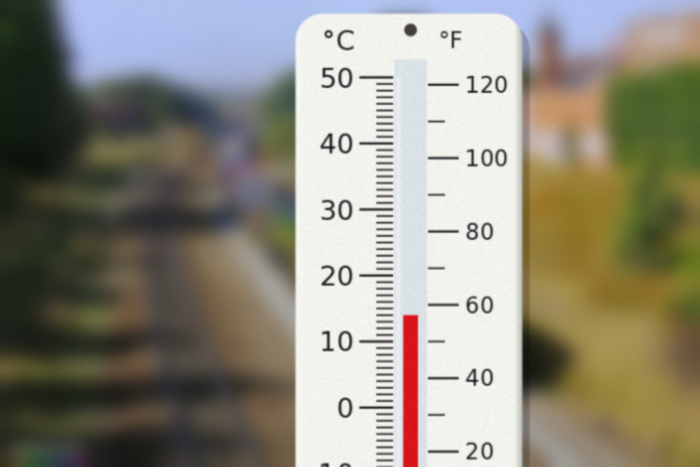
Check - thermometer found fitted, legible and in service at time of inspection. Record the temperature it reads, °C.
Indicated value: 14 °C
